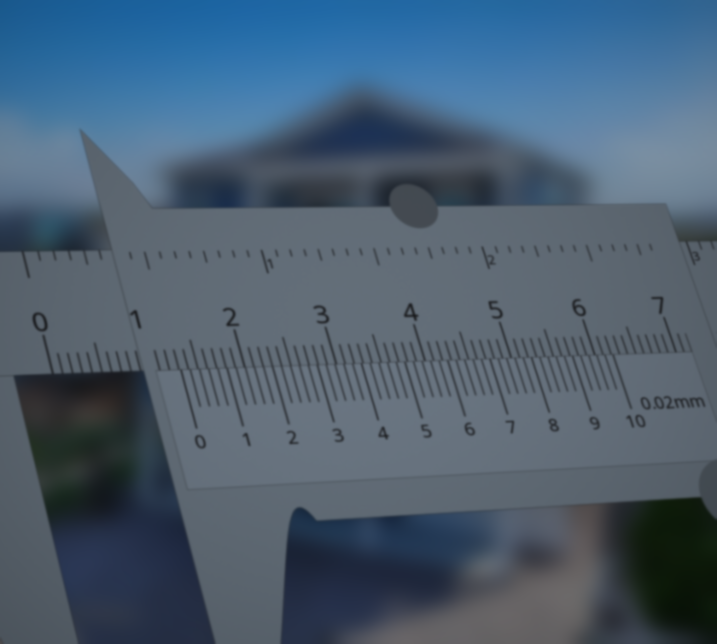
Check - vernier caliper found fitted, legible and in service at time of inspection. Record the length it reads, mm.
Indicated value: 13.2 mm
